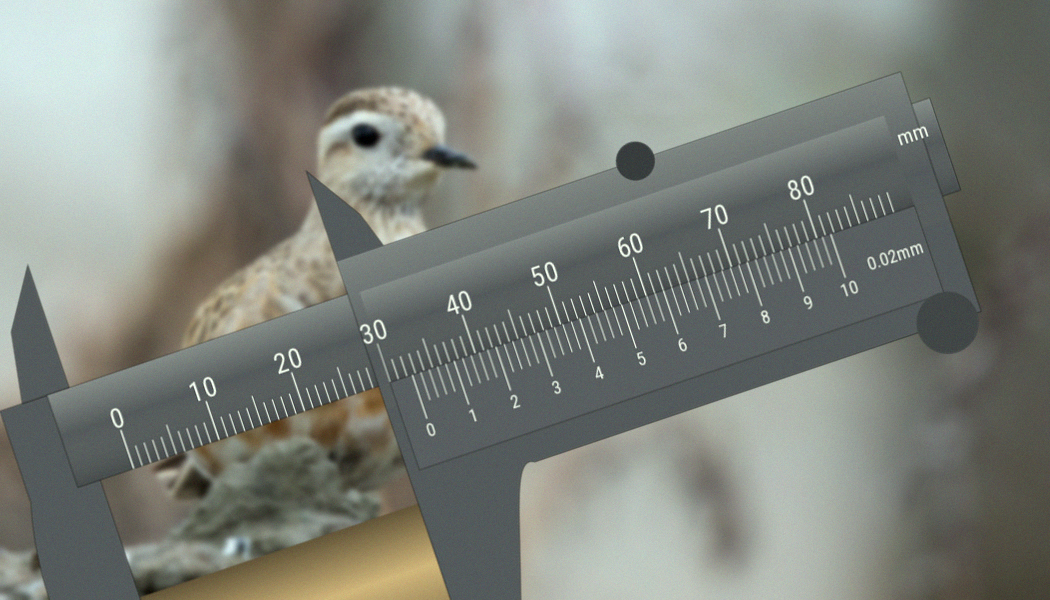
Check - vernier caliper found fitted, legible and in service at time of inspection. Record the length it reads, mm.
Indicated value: 32.6 mm
